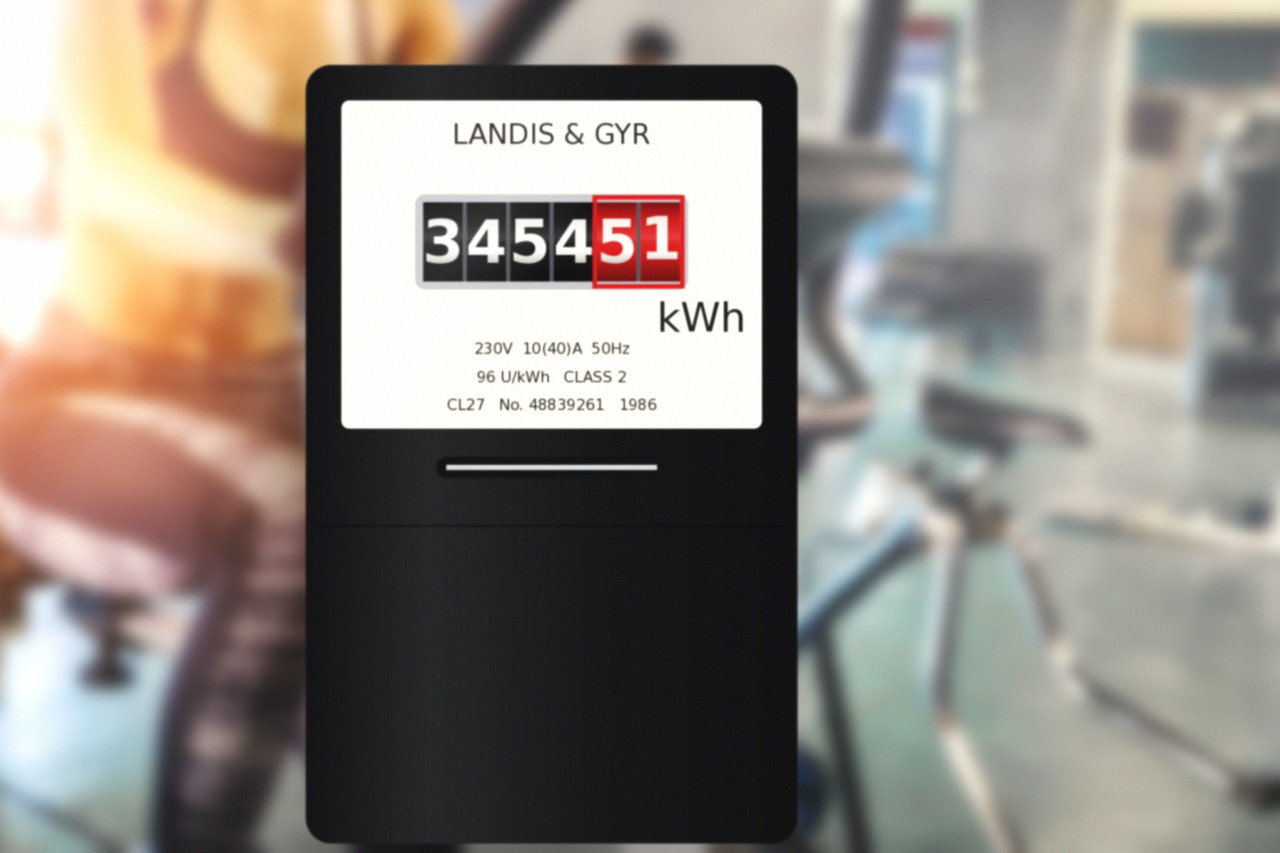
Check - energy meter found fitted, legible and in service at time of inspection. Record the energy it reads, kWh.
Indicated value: 3454.51 kWh
